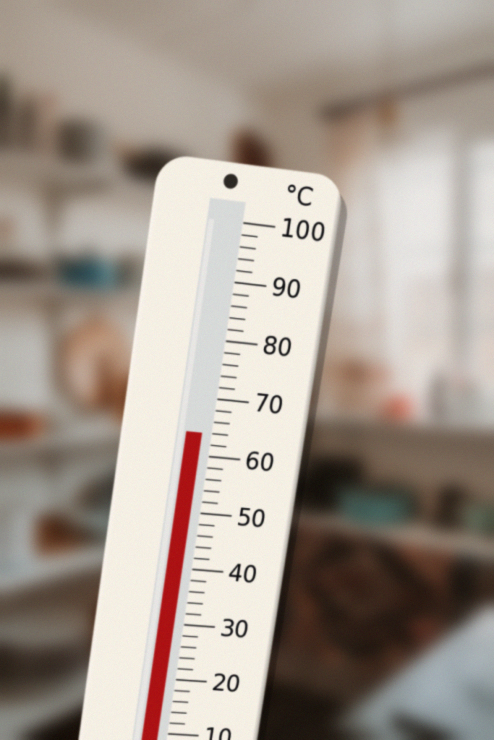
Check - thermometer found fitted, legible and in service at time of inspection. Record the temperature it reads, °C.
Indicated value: 64 °C
